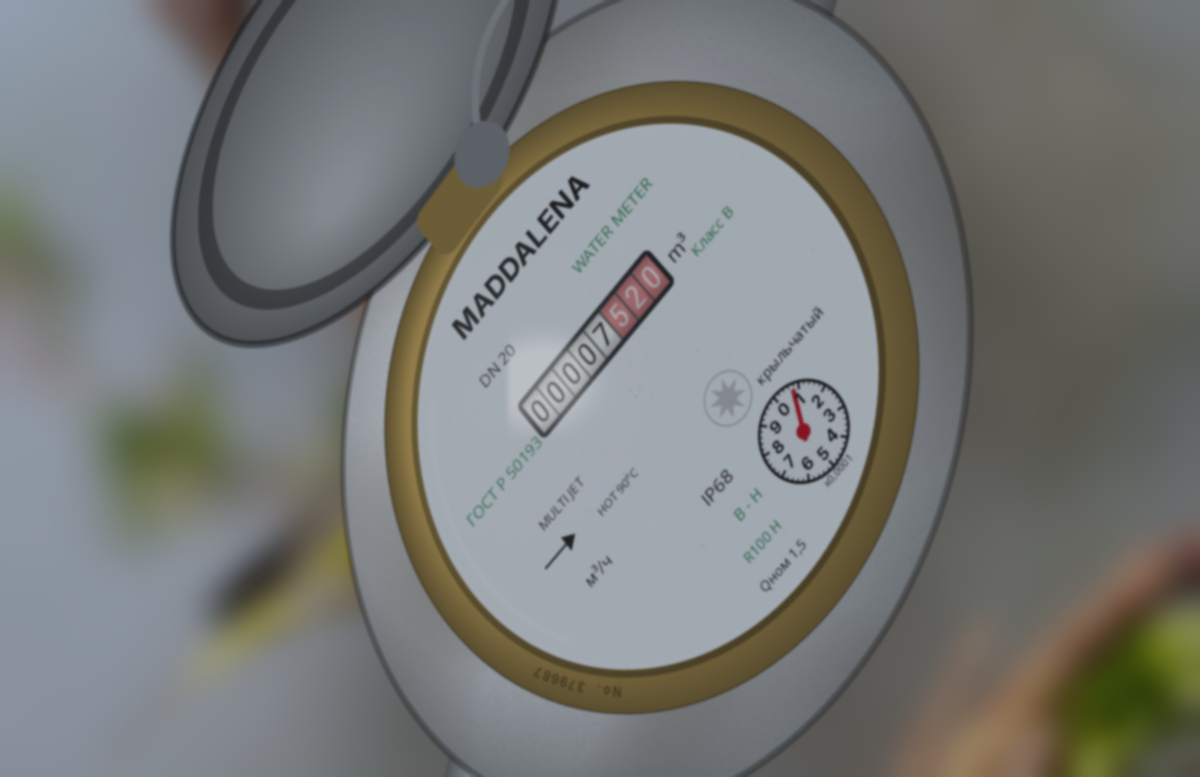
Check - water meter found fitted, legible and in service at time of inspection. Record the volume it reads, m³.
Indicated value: 7.5200 m³
